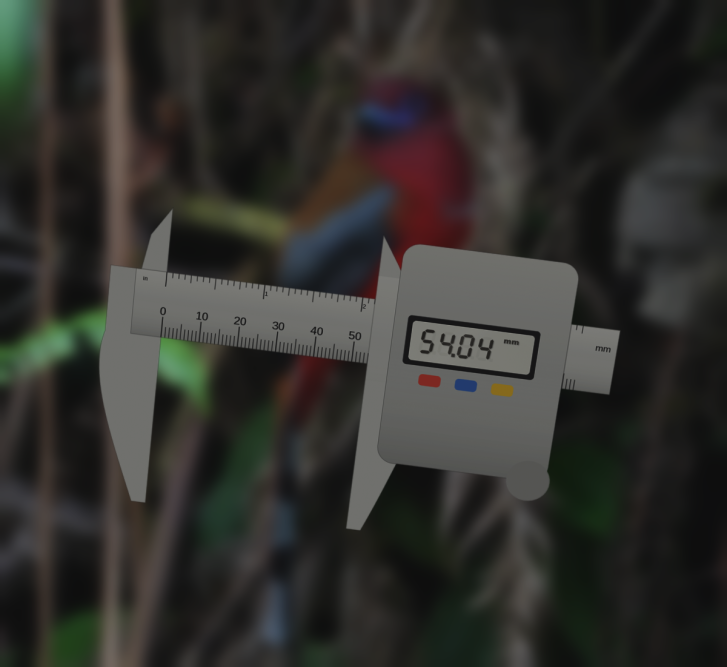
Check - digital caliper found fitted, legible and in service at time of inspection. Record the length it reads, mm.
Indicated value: 54.04 mm
